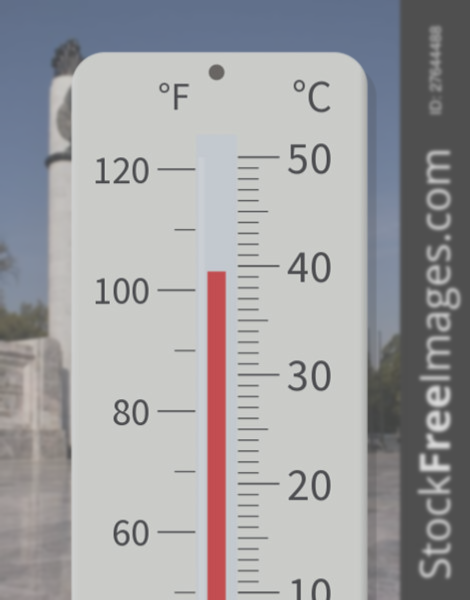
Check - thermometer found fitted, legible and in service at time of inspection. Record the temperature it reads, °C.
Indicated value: 39.5 °C
